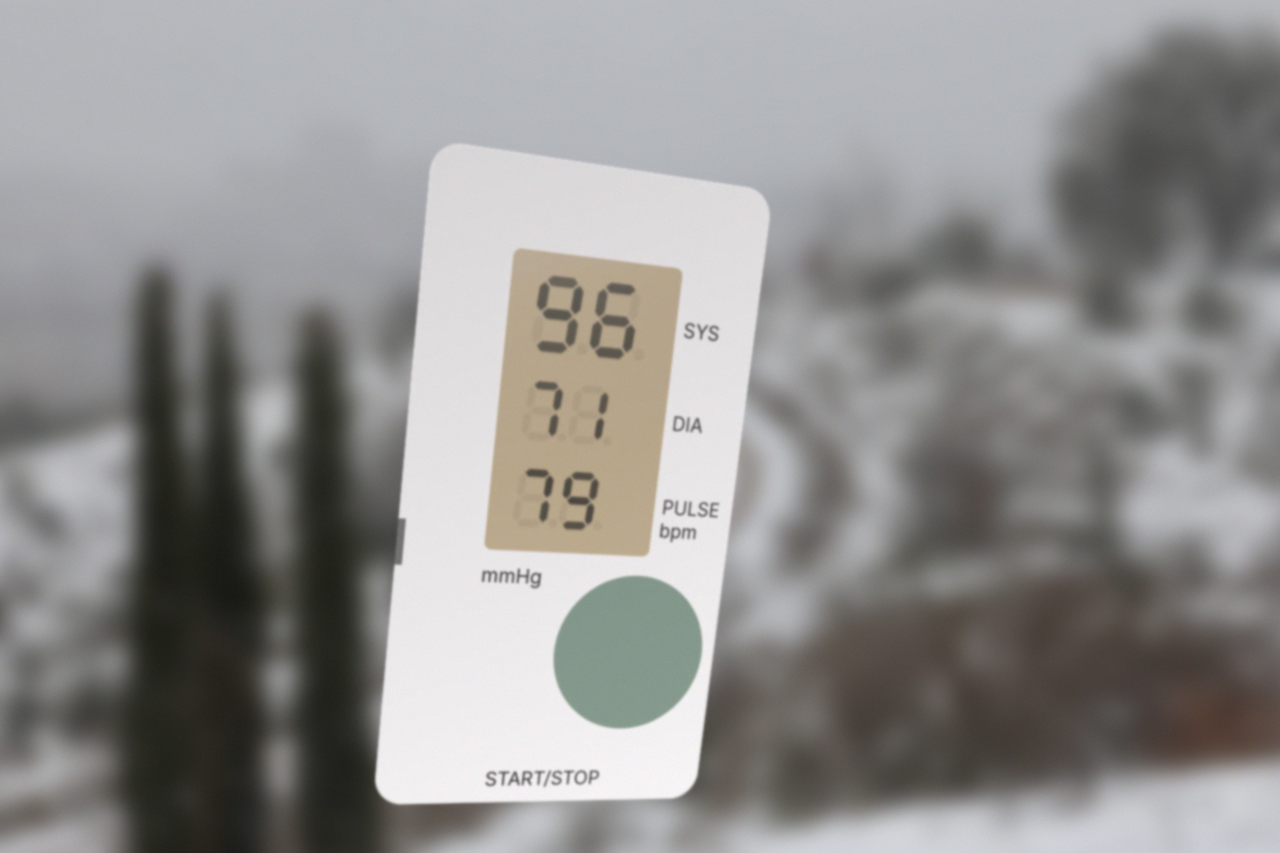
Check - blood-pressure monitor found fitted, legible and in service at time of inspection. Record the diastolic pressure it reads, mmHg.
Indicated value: 71 mmHg
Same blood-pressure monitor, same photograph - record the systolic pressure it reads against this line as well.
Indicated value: 96 mmHg
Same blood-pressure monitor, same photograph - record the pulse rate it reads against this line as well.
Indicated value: 79 bpm
